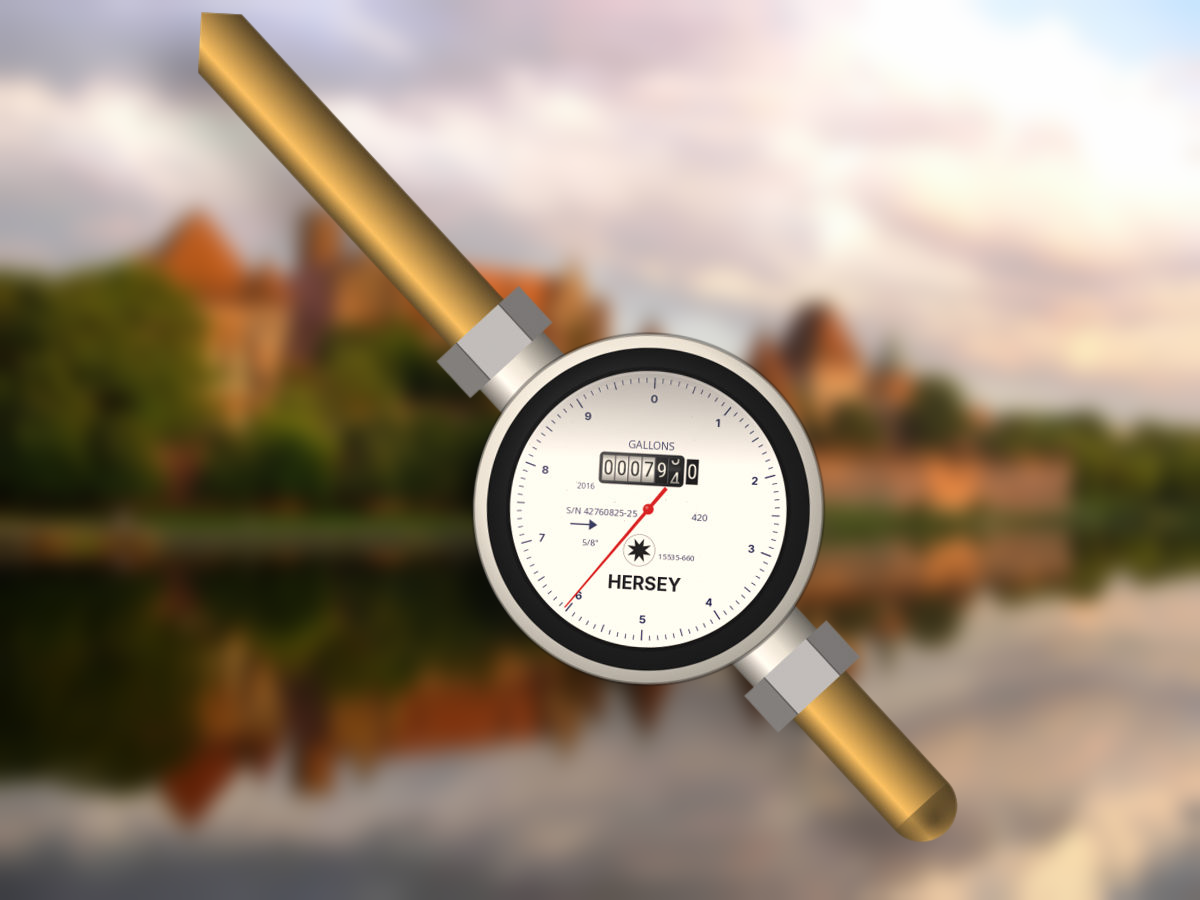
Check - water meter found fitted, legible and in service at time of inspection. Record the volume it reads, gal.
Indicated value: 7936.0 gal
